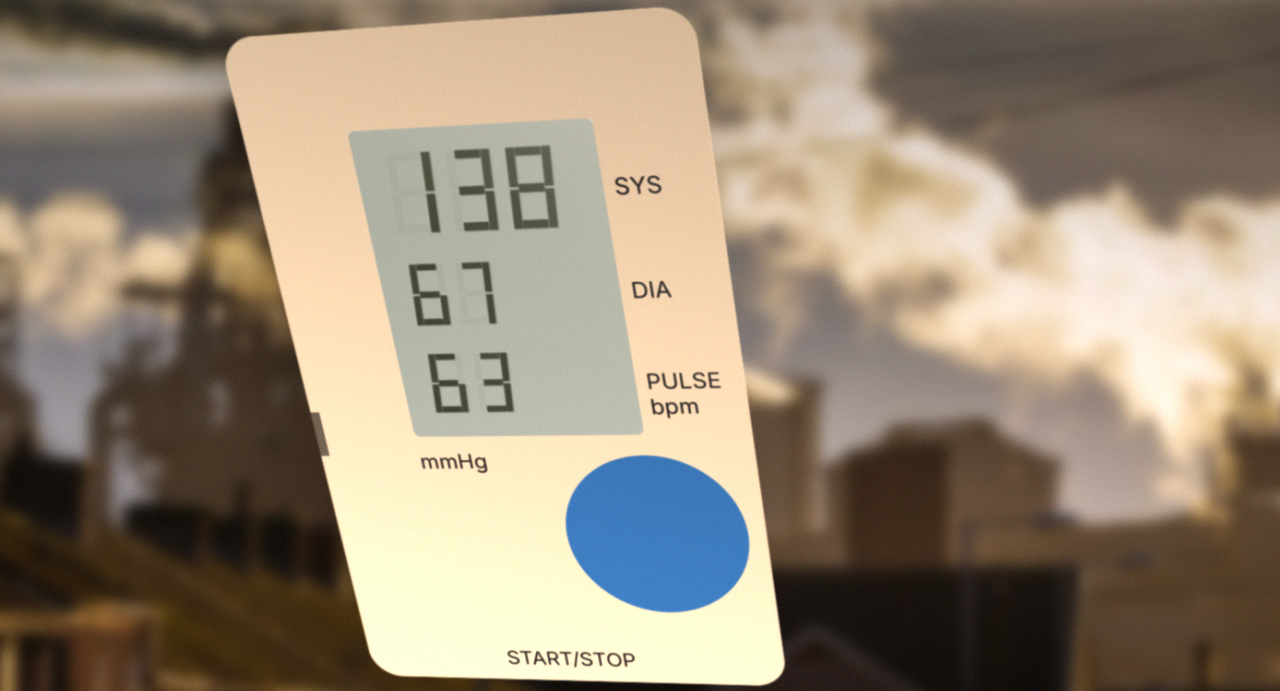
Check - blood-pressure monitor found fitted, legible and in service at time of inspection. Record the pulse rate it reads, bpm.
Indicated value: 63 bpm
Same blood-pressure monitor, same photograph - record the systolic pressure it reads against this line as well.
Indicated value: 138 mmHg
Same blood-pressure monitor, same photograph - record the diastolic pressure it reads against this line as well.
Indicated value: 67 mmHg
